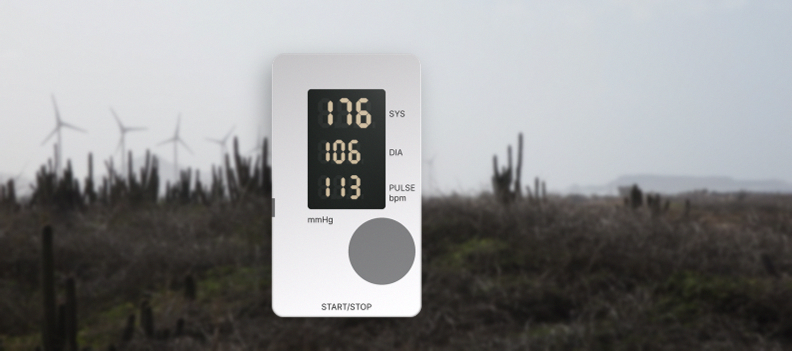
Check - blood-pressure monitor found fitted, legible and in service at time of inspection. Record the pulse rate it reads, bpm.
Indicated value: 113 bpm
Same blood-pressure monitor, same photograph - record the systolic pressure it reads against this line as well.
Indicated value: 176 mmHg
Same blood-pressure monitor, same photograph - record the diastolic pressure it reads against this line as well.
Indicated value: 106 mmHg
